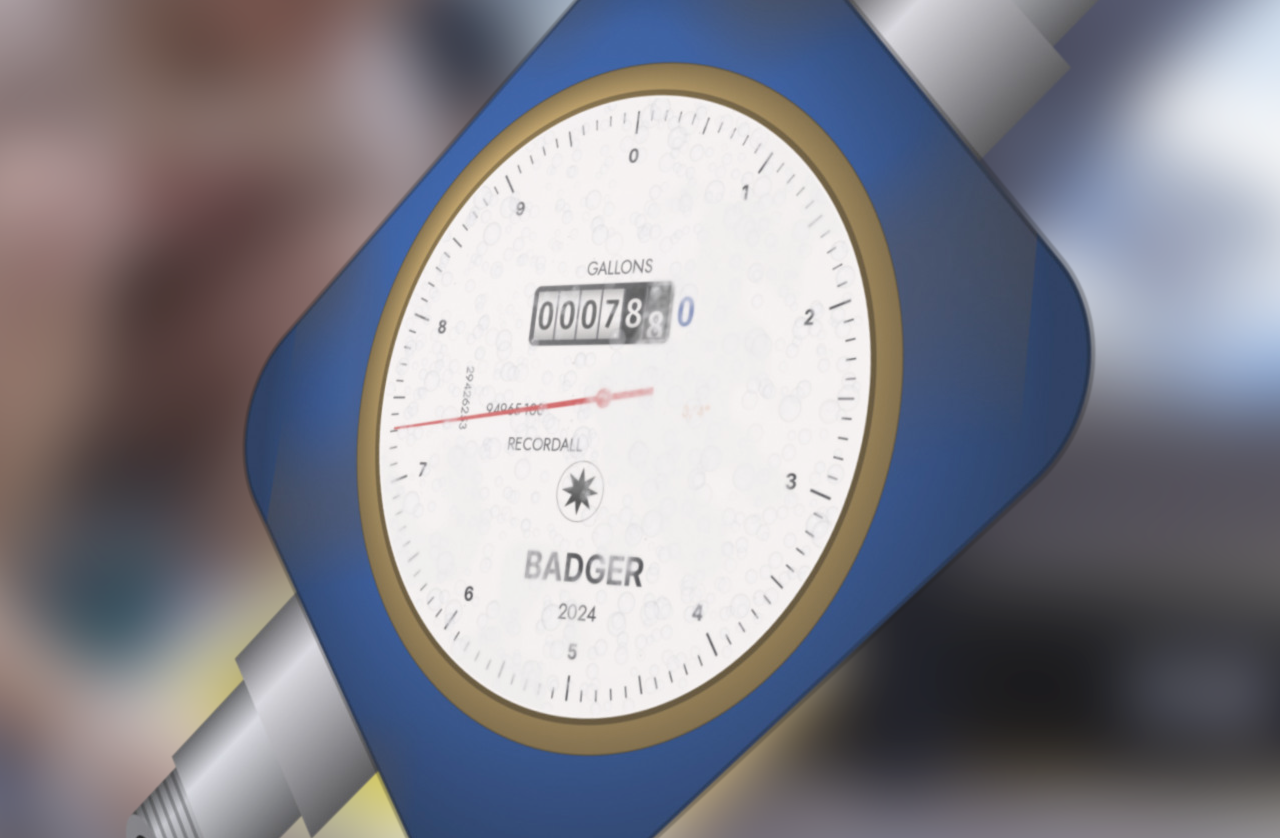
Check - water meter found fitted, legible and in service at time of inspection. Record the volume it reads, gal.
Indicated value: 7877.3 gal
